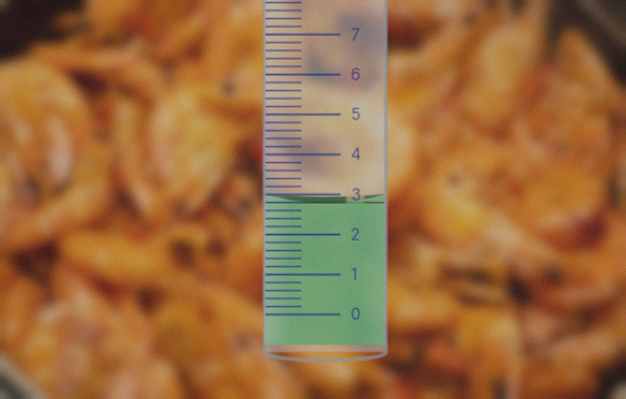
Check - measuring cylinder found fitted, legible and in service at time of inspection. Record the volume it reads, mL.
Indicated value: 2.8 mL
